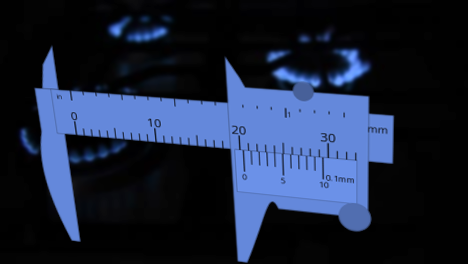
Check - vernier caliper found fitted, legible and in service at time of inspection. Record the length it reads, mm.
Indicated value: 20.4 mm
